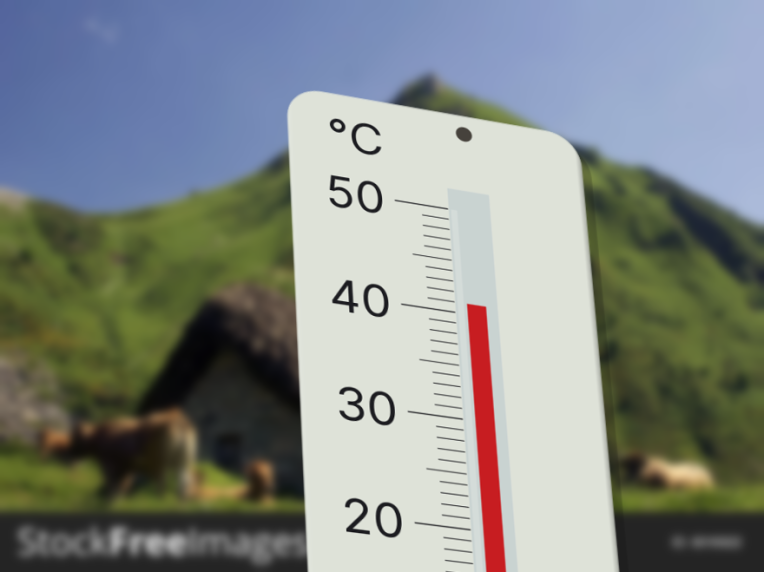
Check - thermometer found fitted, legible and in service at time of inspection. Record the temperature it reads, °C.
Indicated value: 41 °C
